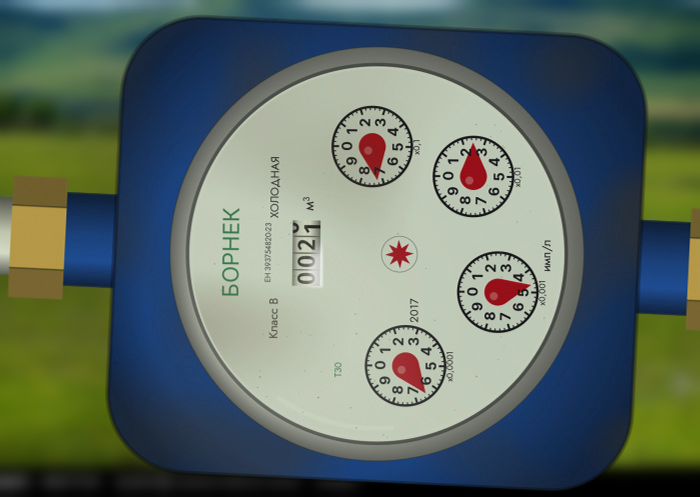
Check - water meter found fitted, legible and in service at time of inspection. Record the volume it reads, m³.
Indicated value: 20.7246 m³
